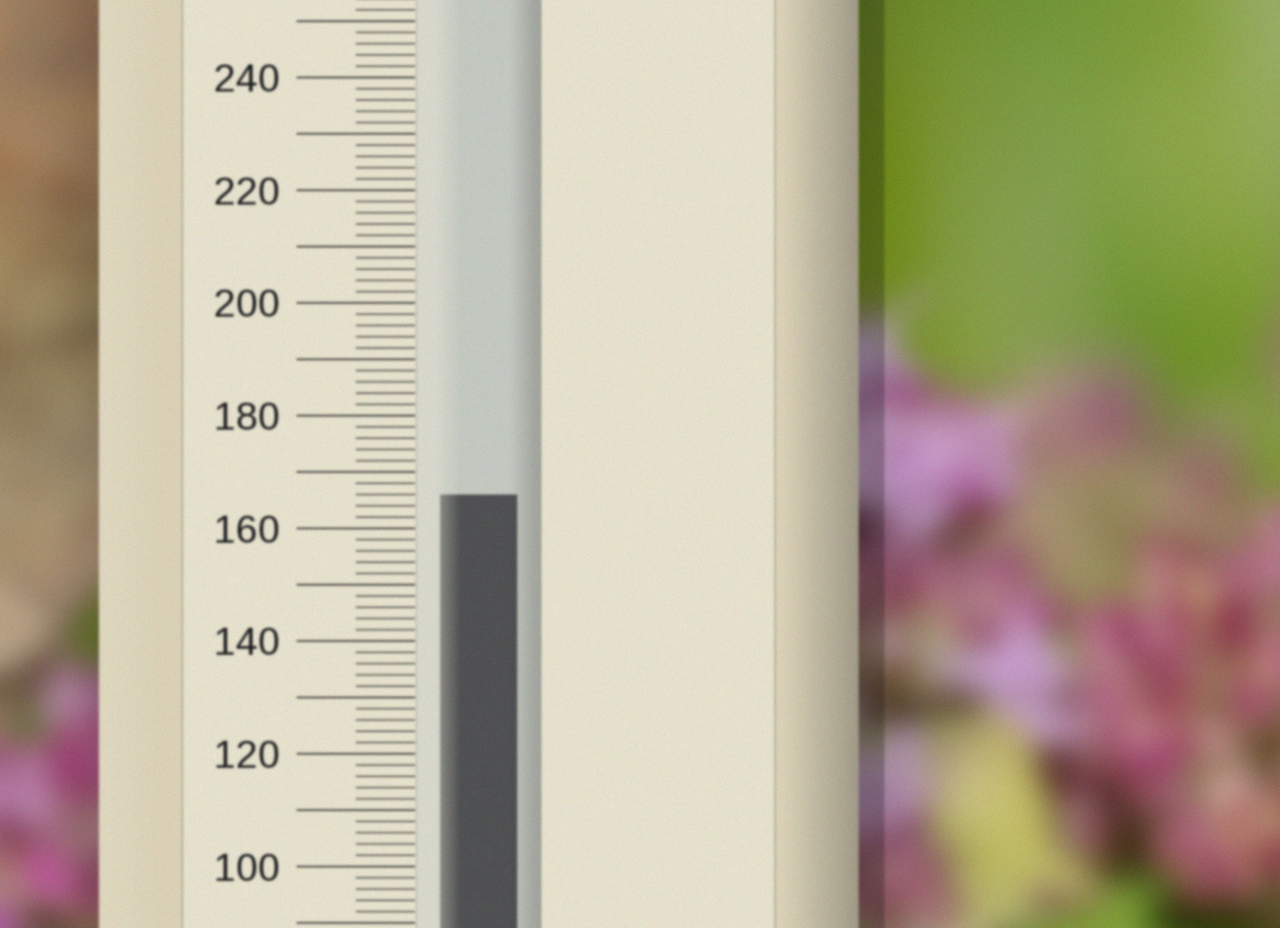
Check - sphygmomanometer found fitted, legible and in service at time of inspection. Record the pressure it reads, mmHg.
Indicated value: 166 mmHg
